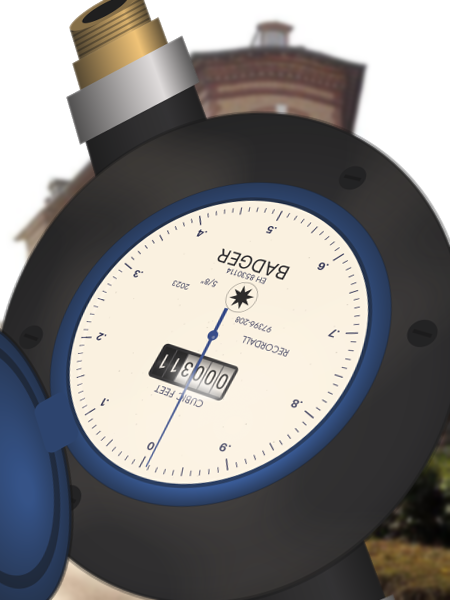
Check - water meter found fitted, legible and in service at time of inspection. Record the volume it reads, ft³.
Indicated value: 310.99 ft³
